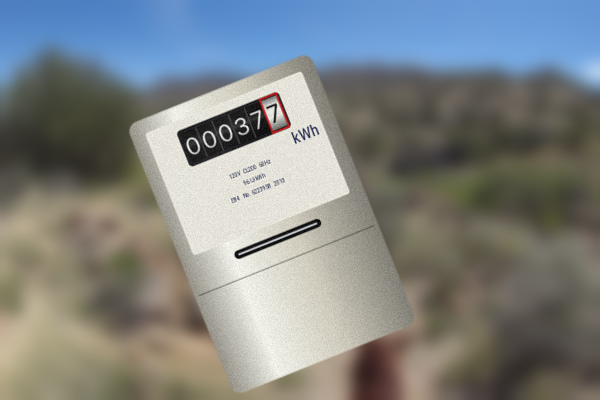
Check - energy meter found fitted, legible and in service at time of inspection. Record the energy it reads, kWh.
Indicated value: 37.7 kWh
